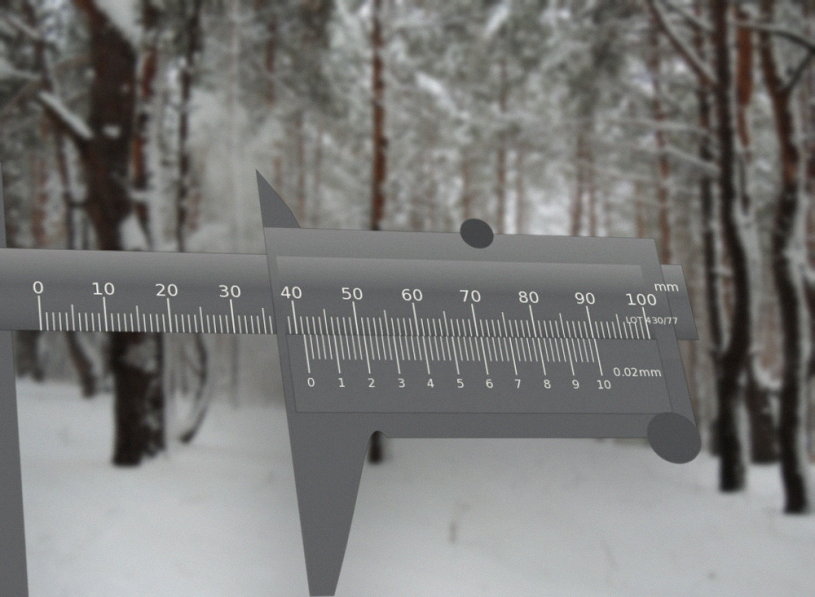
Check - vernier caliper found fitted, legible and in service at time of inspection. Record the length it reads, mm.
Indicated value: 41.2 mm
